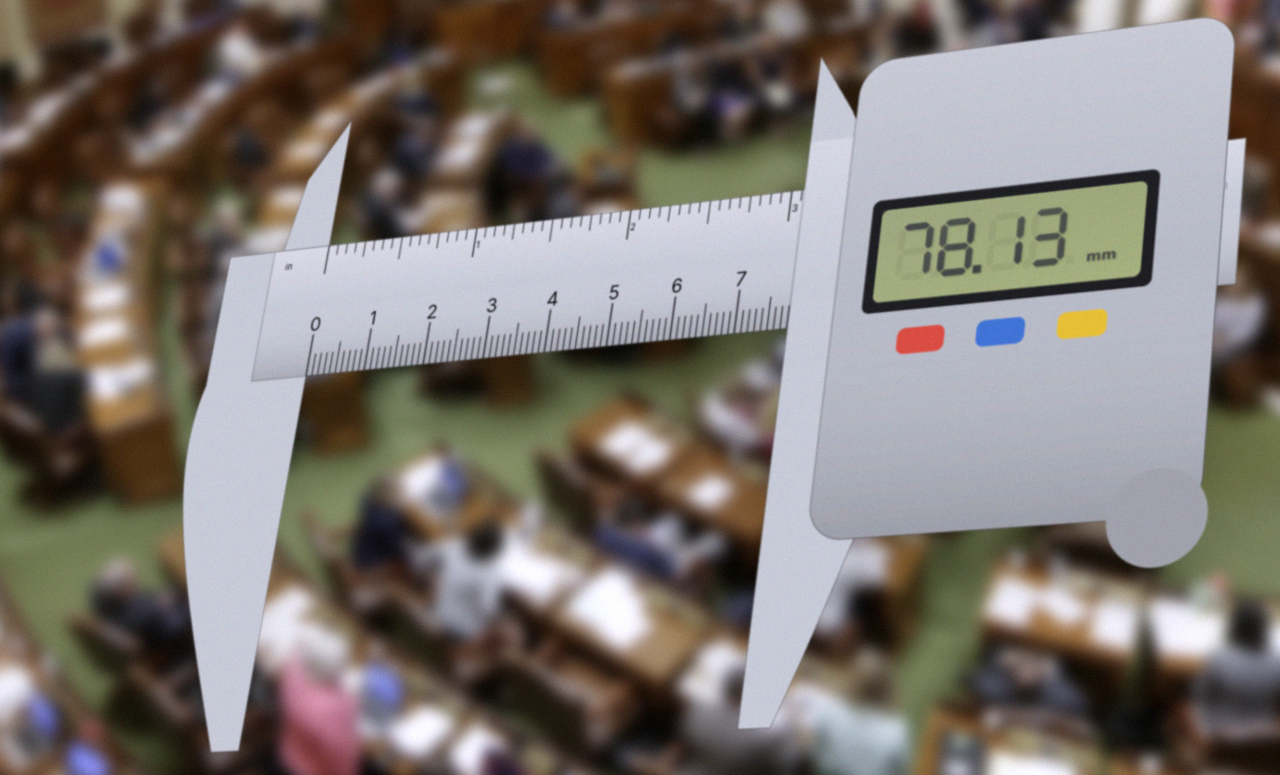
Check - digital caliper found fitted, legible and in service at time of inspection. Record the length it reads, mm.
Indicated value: 78.13 mm
